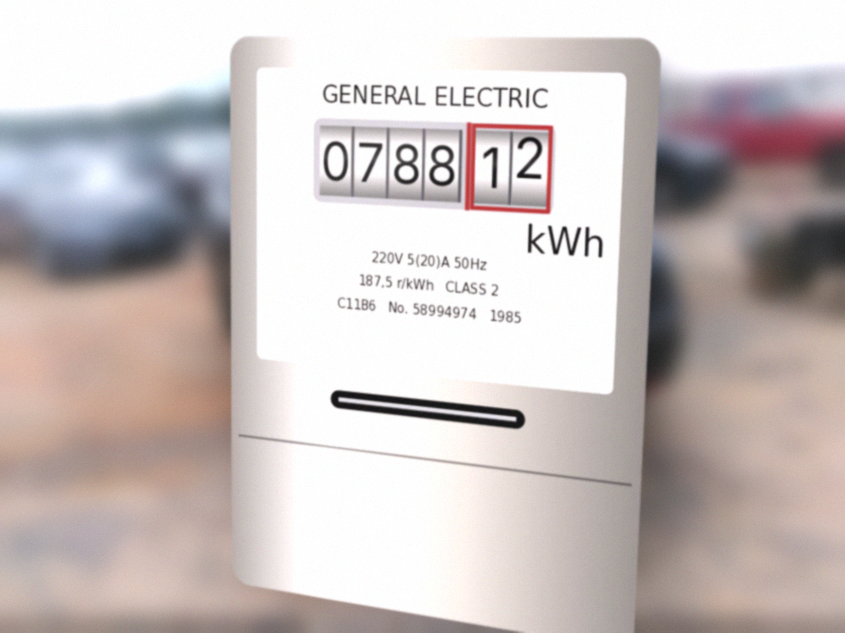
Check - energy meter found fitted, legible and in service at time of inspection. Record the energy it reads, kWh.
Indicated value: 788.12 kWh
